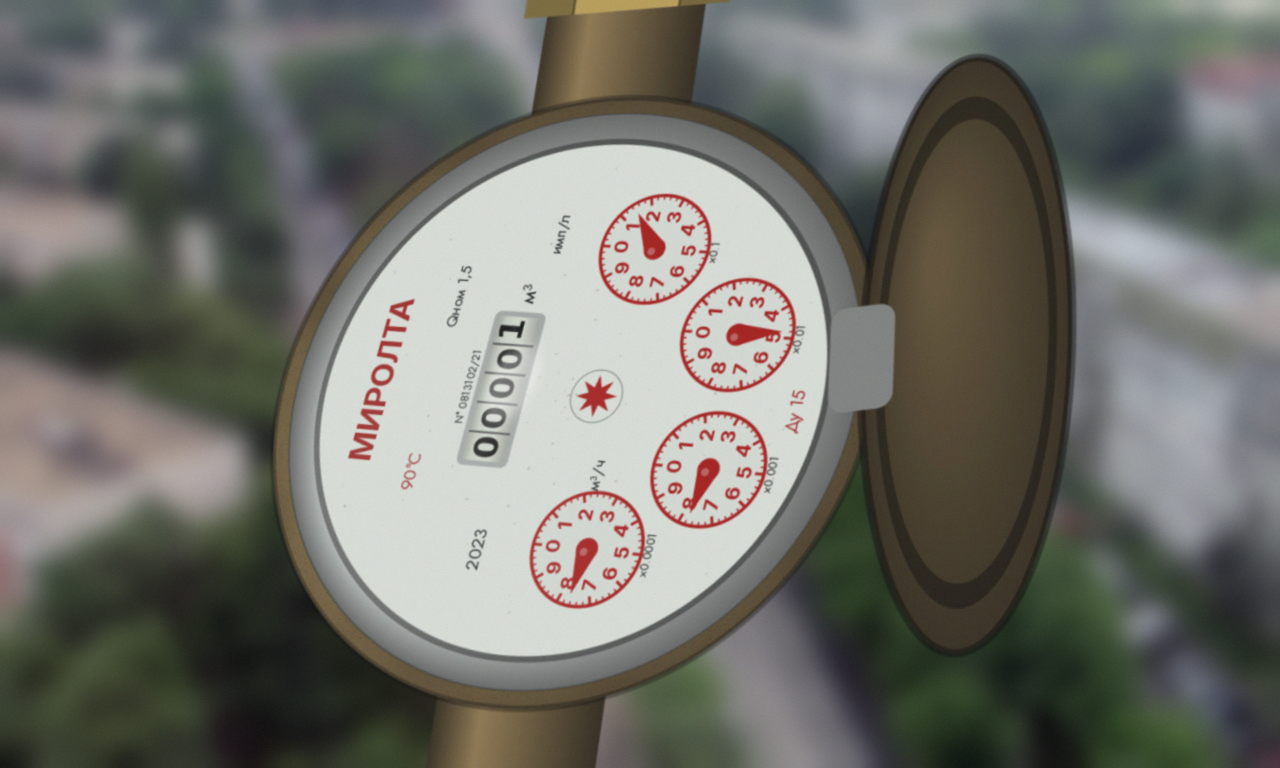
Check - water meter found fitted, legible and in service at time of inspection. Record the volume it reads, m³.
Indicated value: 1.1477 m³
